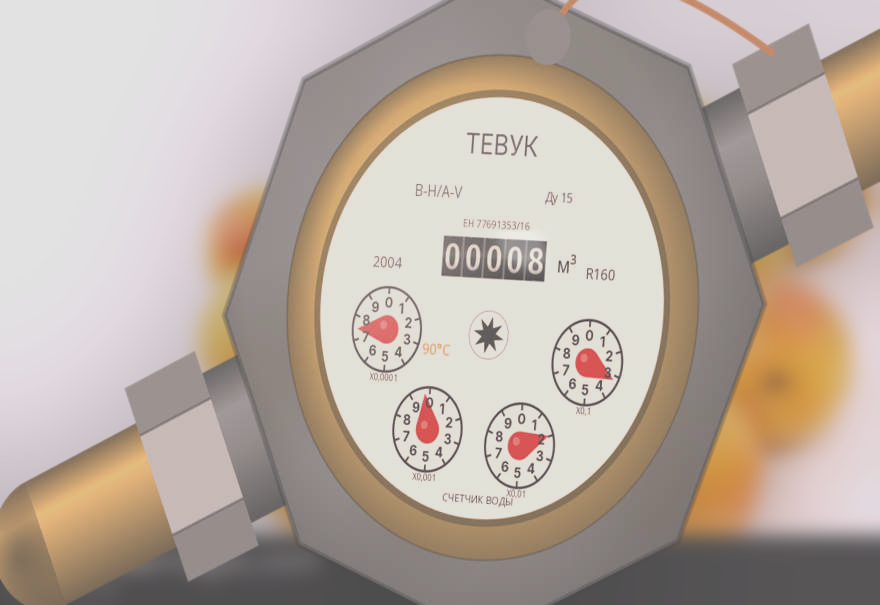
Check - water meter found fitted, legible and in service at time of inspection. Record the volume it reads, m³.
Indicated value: 8.3197 m³
